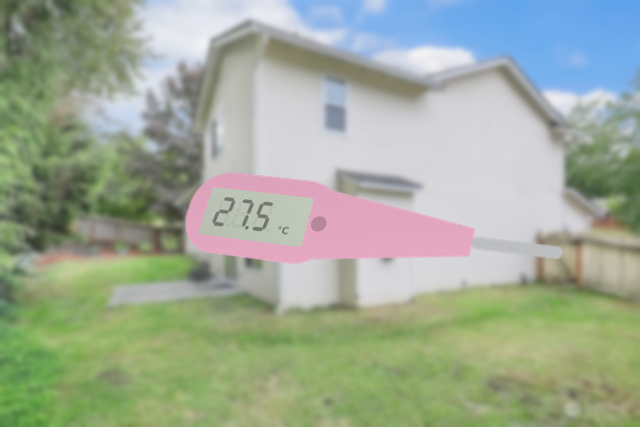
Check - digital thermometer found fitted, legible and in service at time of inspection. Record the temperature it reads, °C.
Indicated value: 27.5 °C
